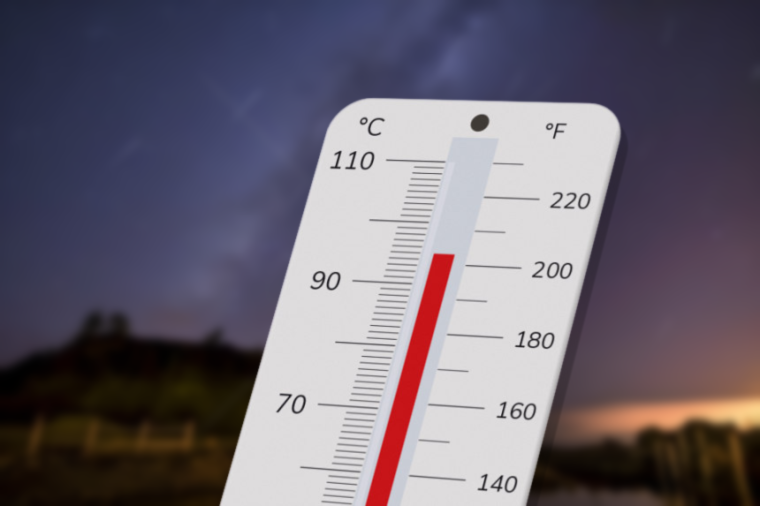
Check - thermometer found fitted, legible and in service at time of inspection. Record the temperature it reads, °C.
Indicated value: 95 °C
